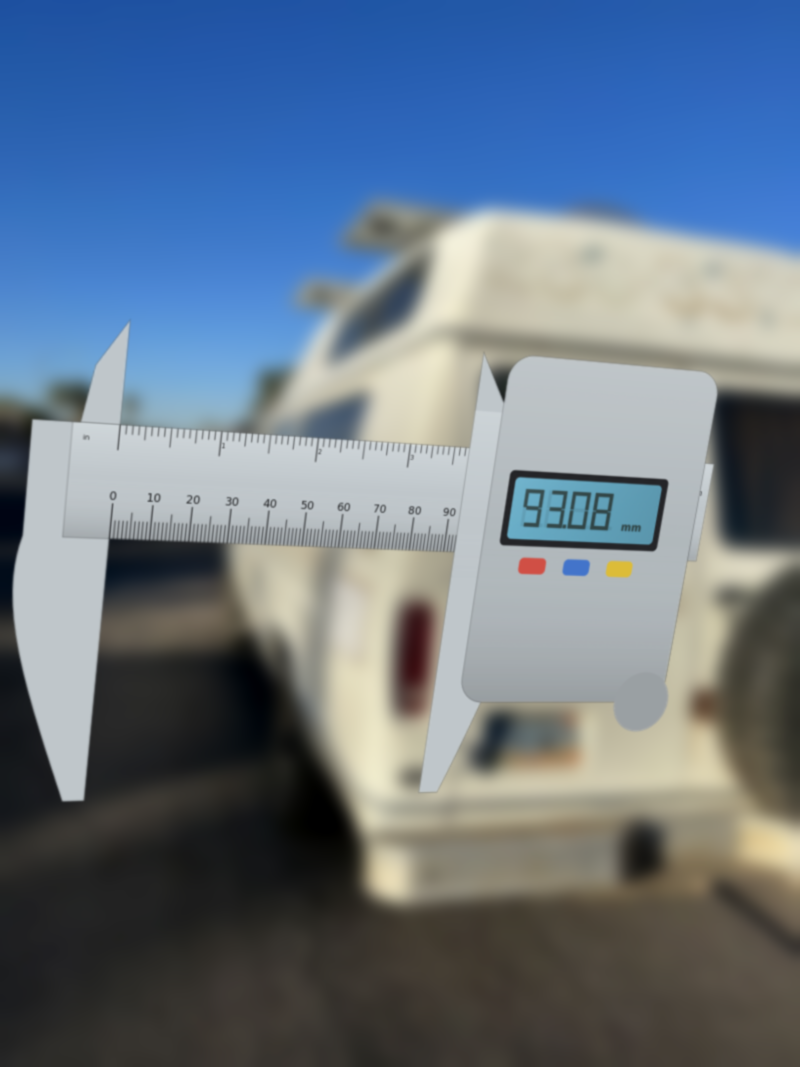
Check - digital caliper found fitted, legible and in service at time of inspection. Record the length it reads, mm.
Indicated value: 93.08 mm
